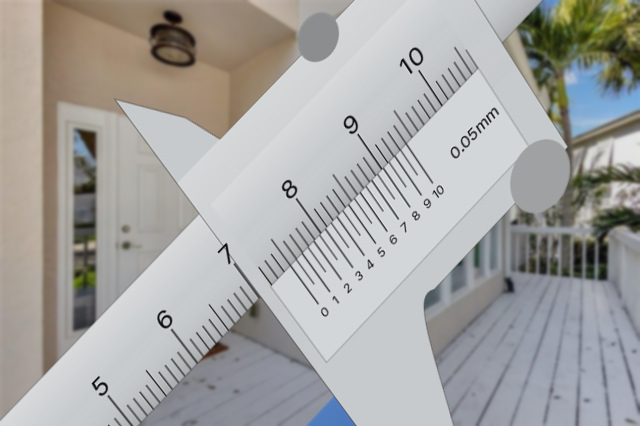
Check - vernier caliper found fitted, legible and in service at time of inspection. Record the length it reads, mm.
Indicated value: 75.0 mm
